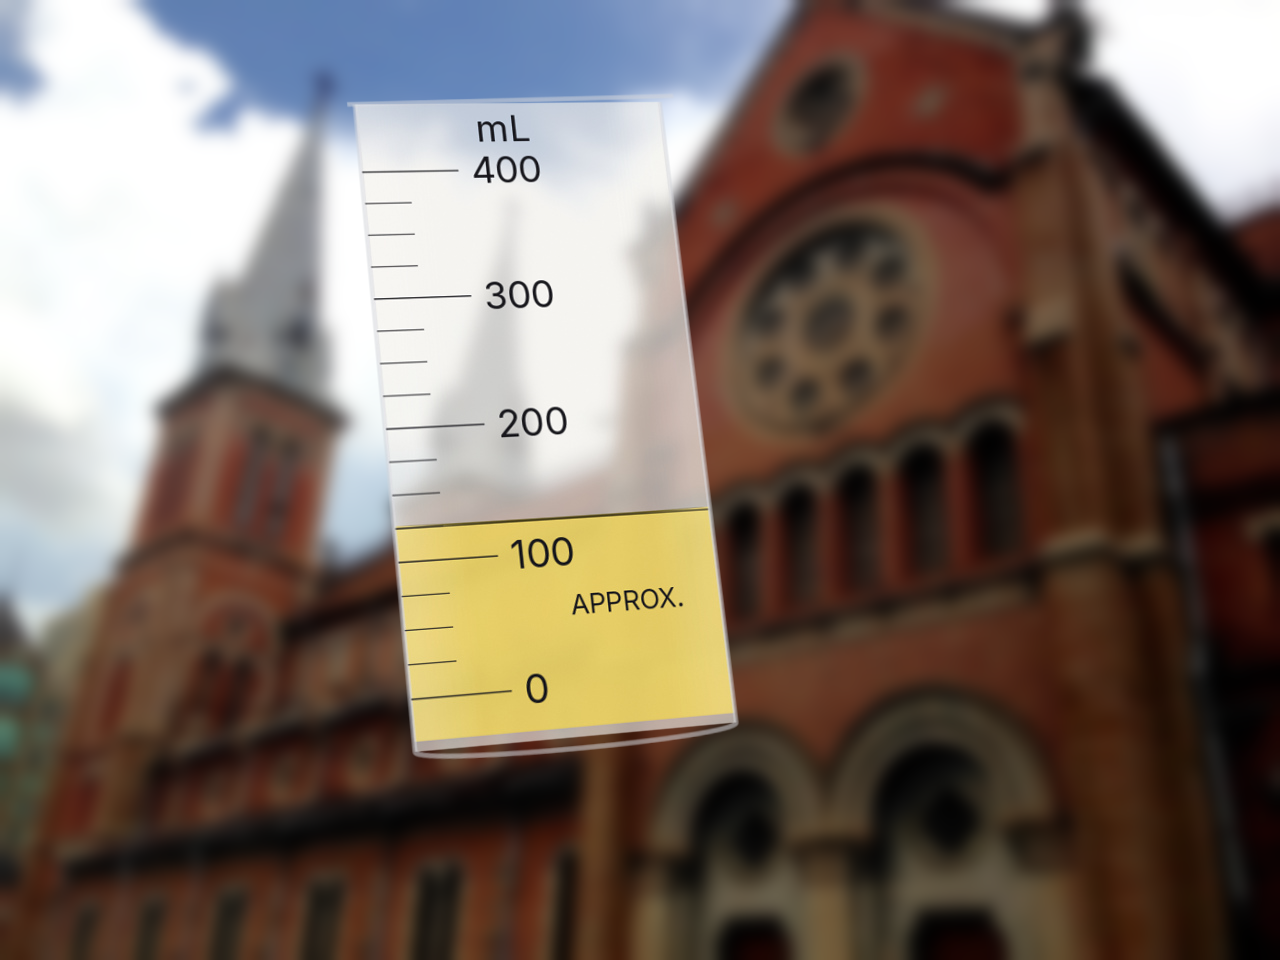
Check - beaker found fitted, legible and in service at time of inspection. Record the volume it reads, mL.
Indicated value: 125 mL
